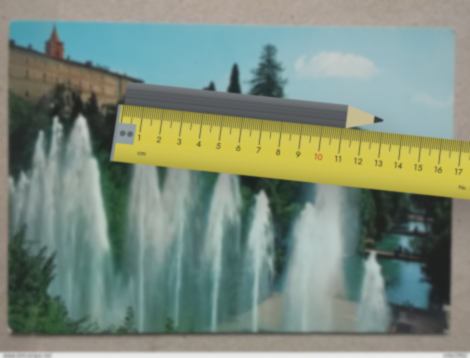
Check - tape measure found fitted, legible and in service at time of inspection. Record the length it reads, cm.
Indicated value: 13 cm
